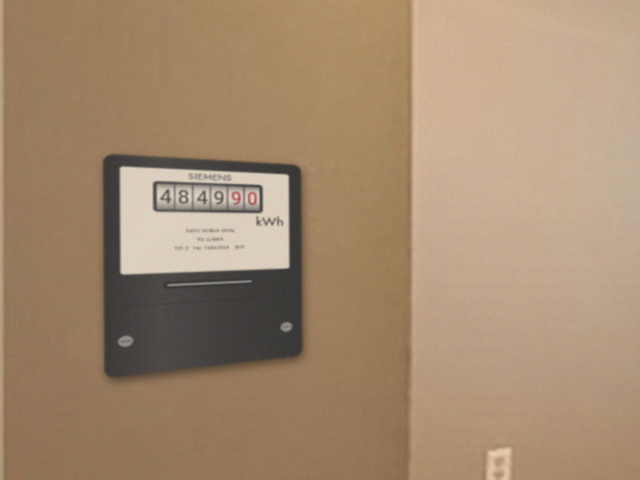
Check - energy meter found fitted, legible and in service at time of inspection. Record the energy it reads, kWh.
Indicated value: 4849.90 kWh
